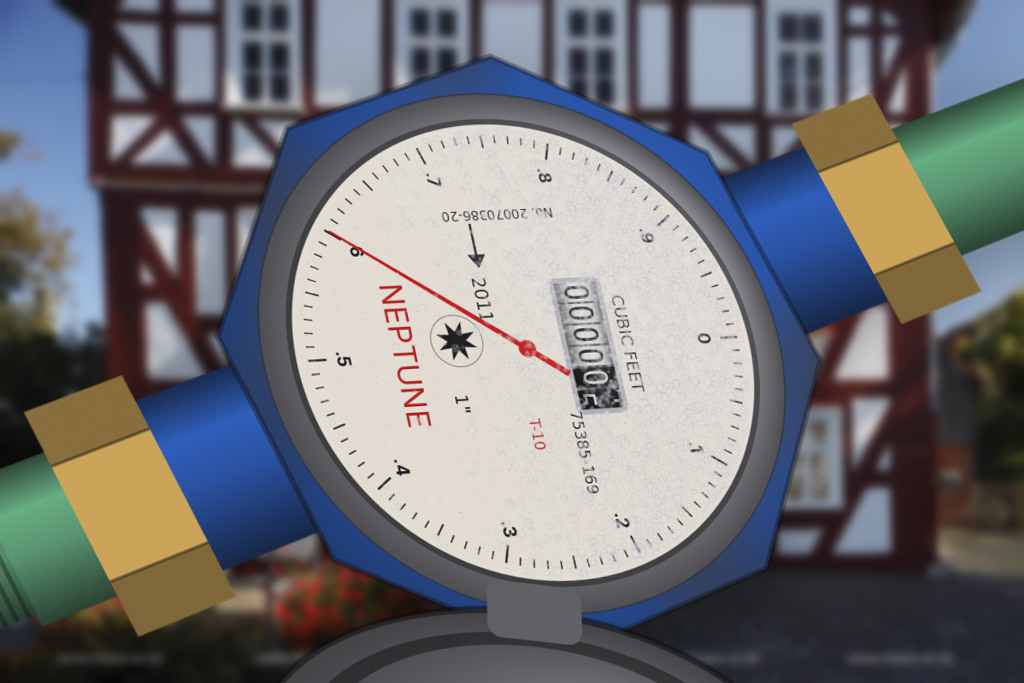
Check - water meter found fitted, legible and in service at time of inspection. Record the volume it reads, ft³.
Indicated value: 4.60 ft³
